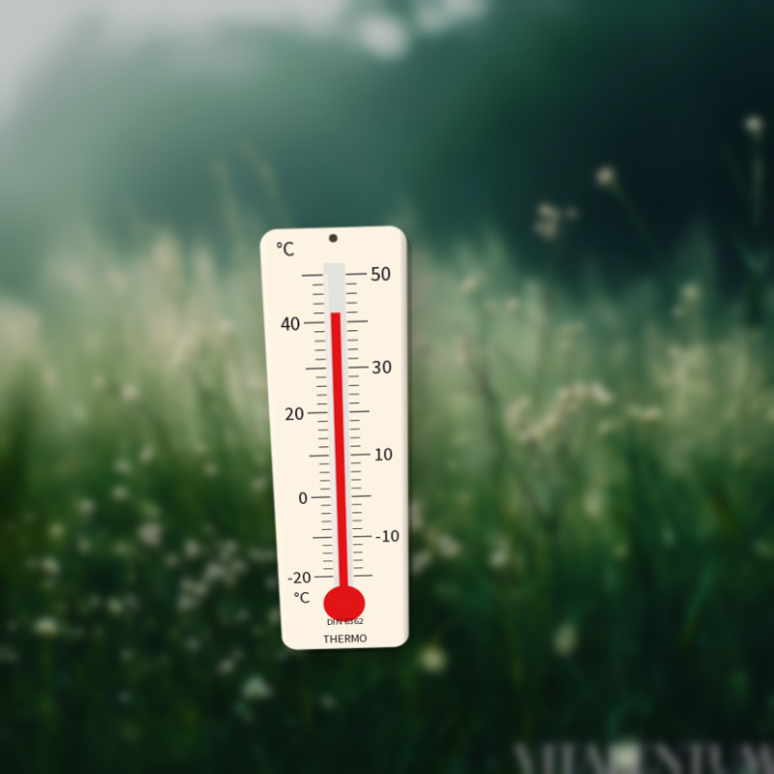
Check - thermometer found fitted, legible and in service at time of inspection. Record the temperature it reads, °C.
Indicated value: 42 °C
